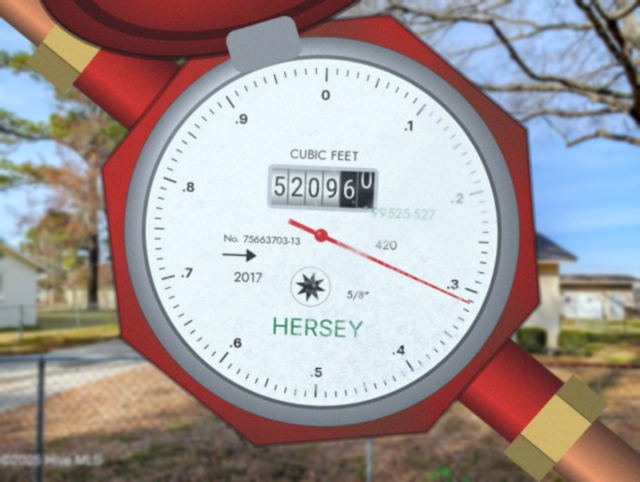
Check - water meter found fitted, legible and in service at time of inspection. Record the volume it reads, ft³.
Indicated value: 520960.31 ft³
